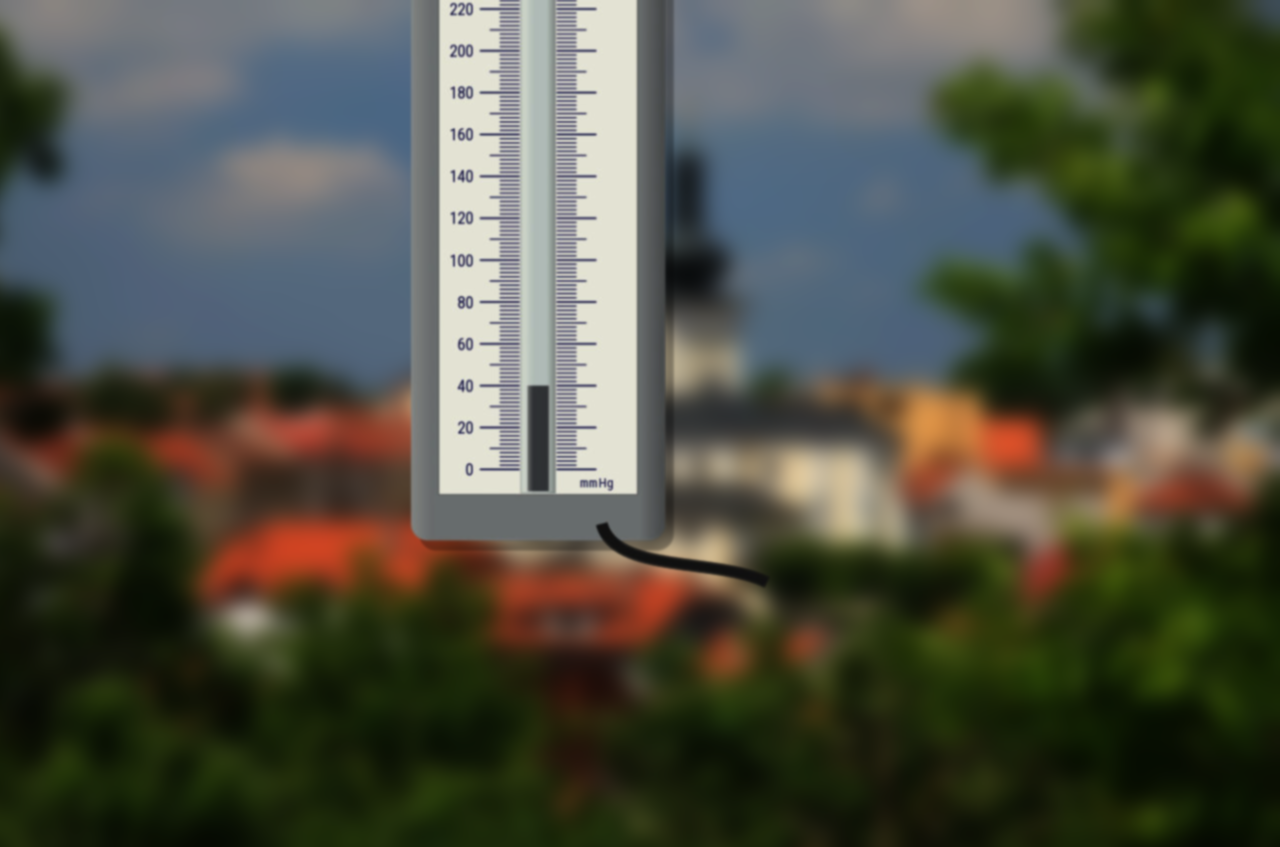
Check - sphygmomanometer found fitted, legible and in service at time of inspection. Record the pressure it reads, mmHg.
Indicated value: 40 mmHg
